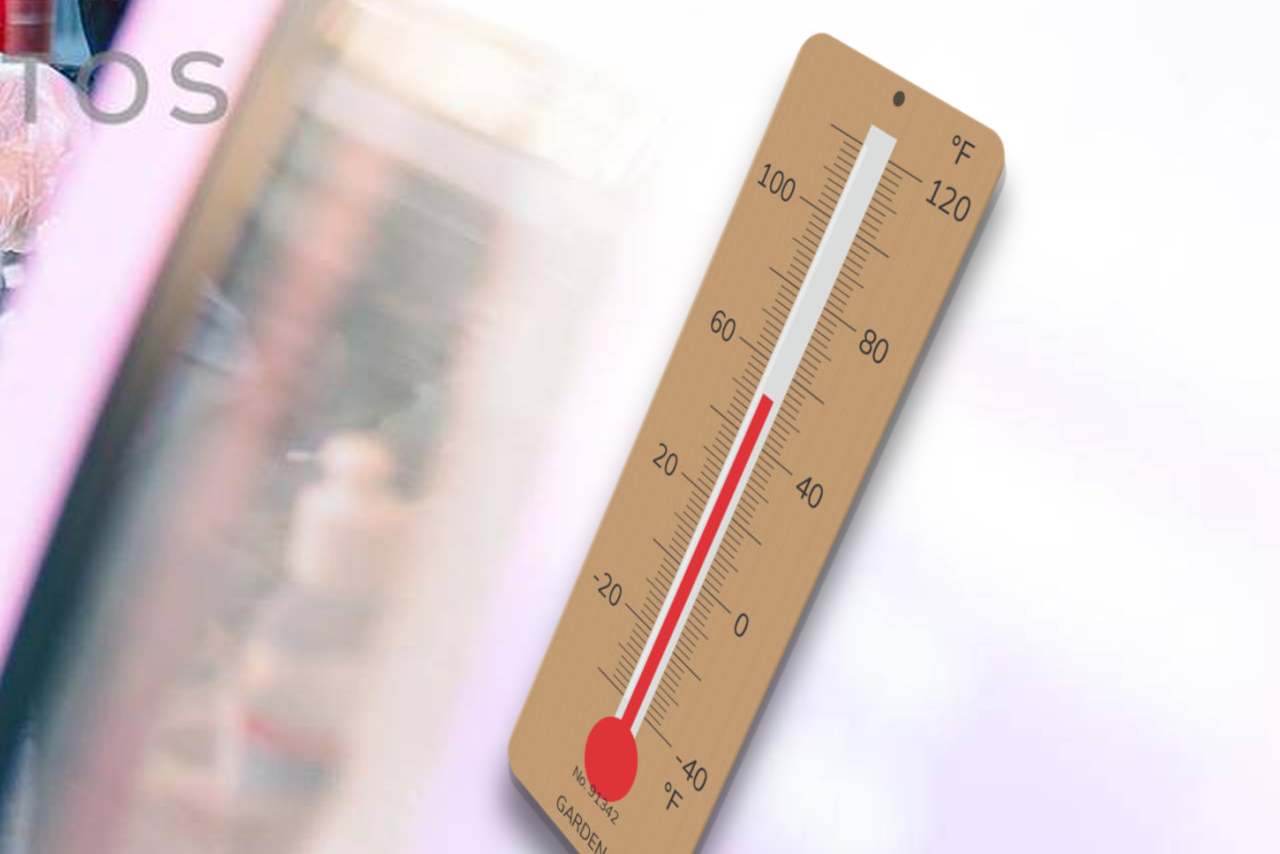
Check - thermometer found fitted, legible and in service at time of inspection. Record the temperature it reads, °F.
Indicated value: 52 °F
